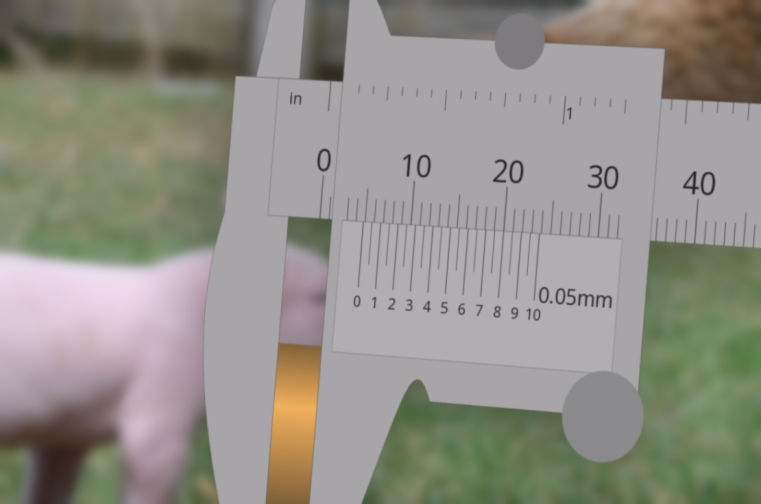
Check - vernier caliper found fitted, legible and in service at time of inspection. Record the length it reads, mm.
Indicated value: 4.8 mm
